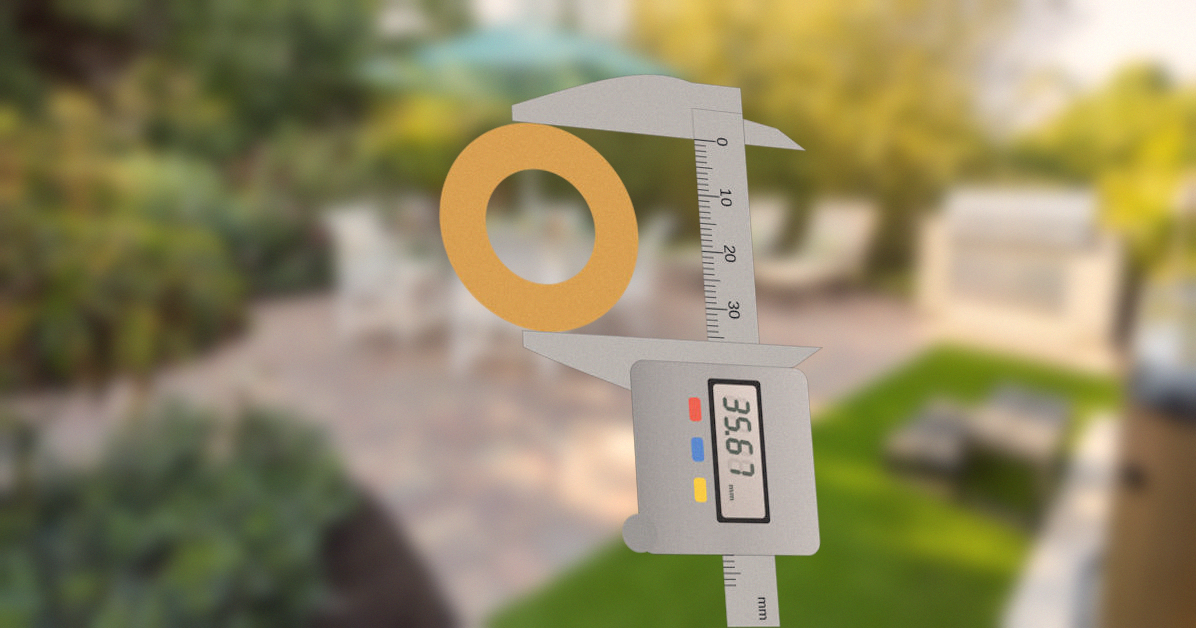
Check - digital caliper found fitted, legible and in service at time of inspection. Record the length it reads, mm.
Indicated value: 35.67 mm
